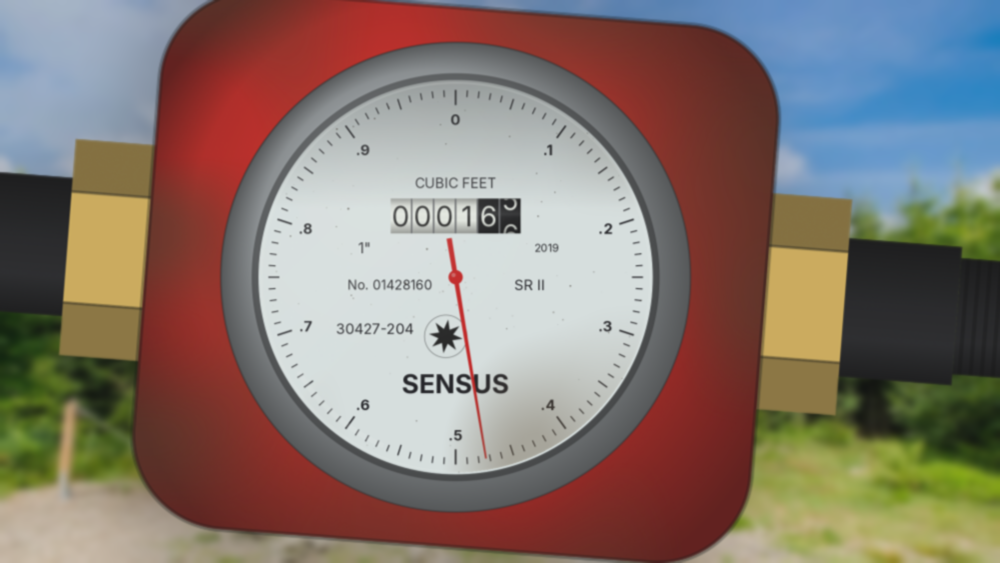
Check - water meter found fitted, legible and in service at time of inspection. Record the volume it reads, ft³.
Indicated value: 165.47 ft³
